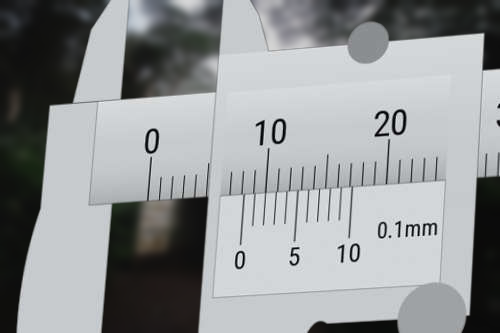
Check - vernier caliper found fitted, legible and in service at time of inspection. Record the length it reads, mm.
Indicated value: 8.2 mm
